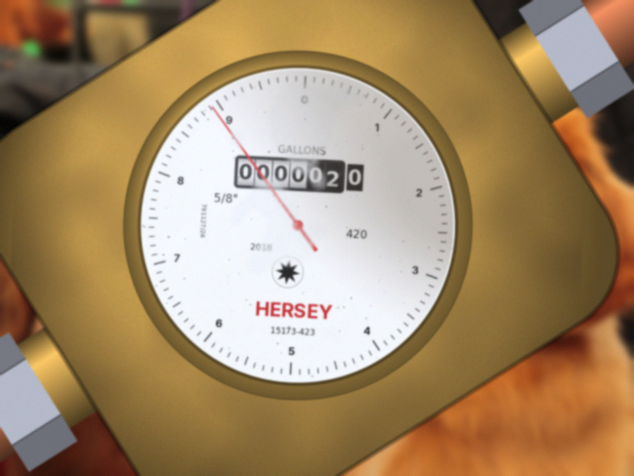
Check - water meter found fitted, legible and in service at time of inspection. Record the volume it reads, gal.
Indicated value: 18.9 gal
